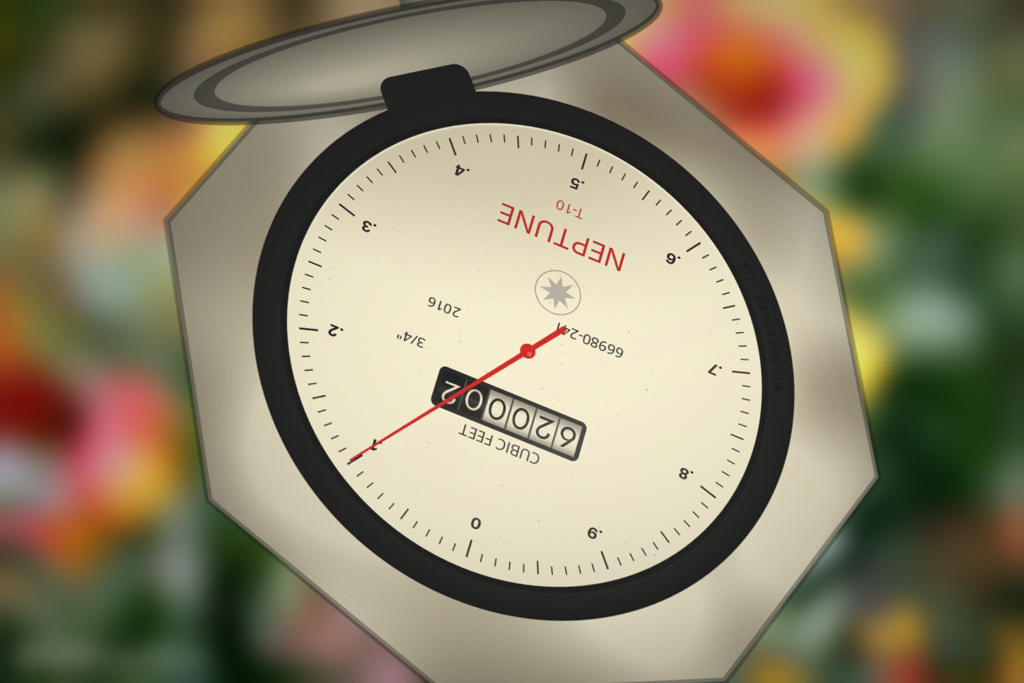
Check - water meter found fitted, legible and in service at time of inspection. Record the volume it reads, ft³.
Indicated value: 620002.10 ft³
